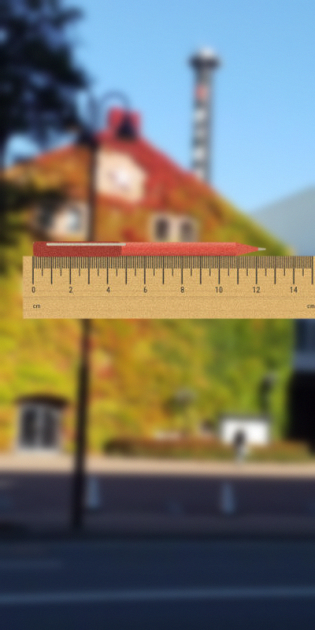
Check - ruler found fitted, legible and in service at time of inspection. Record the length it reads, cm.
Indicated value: 12.5 cm
